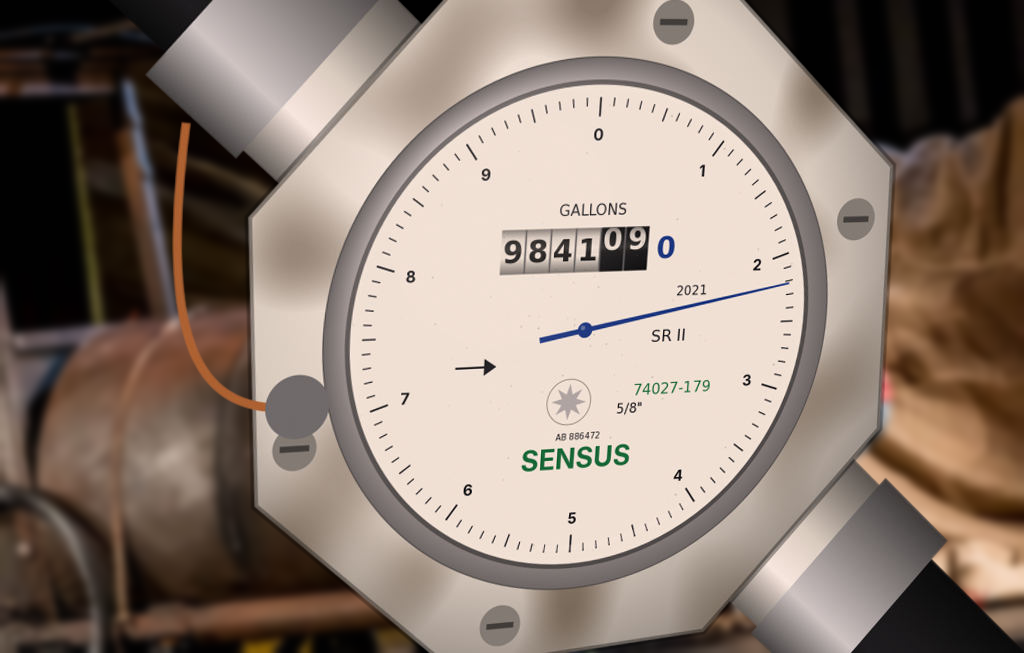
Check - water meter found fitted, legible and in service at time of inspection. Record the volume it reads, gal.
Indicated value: 9841092.2 gal
